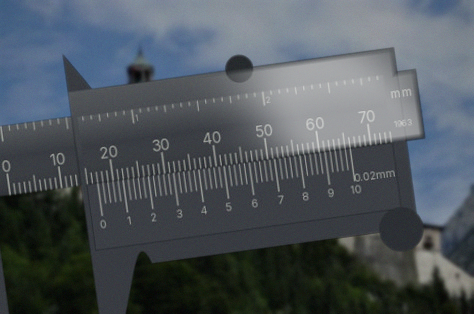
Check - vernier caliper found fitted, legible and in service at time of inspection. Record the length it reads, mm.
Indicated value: 17.0 mm
